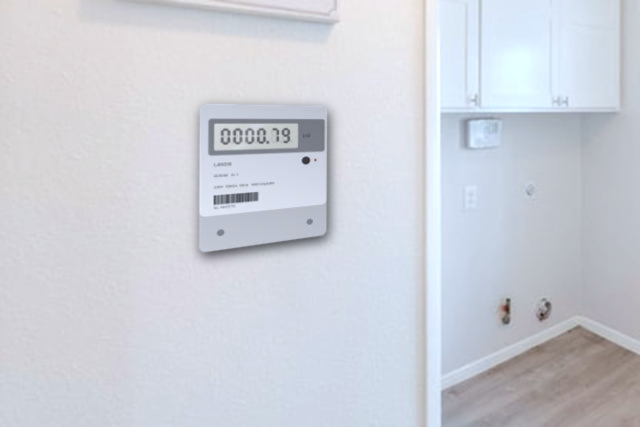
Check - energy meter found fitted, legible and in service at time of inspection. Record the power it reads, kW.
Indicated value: 0.79 kW
